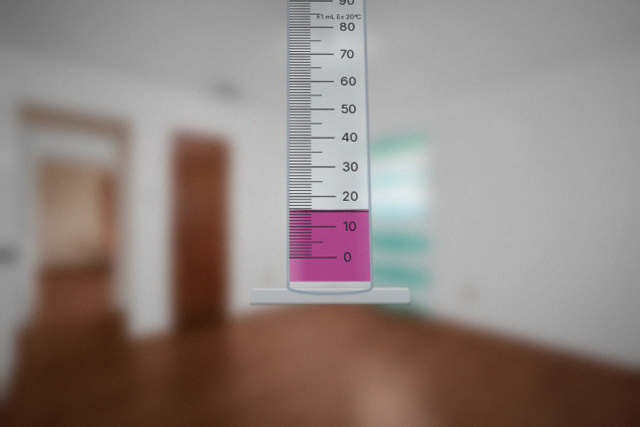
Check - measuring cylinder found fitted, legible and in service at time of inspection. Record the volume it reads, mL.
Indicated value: 15 mL
